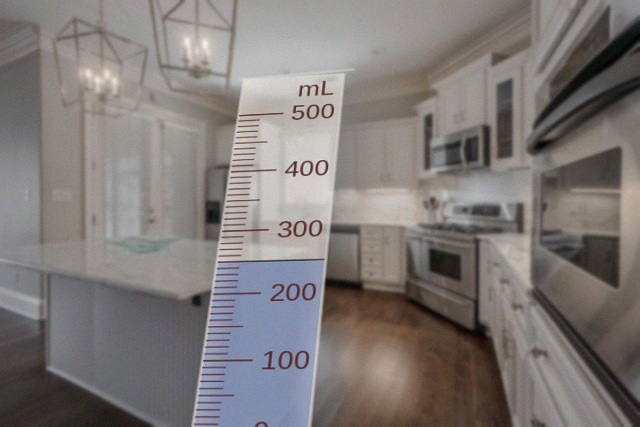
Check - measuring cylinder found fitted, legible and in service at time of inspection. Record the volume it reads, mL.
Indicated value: 250 mL
